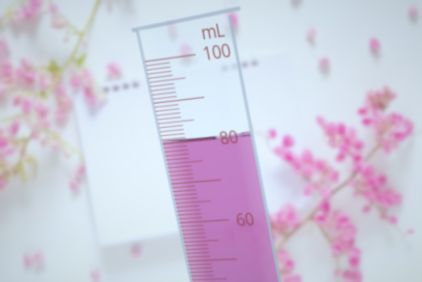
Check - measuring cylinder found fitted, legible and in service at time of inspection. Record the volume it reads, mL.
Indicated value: 80 mL
